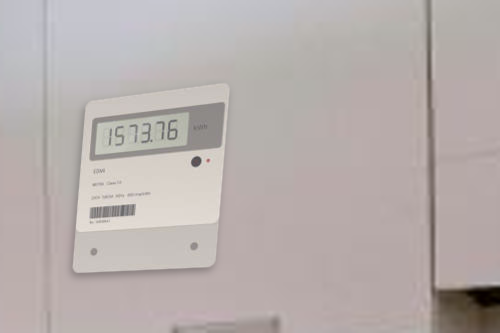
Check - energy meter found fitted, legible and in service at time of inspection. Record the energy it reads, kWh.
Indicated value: 1573.76 kWh
